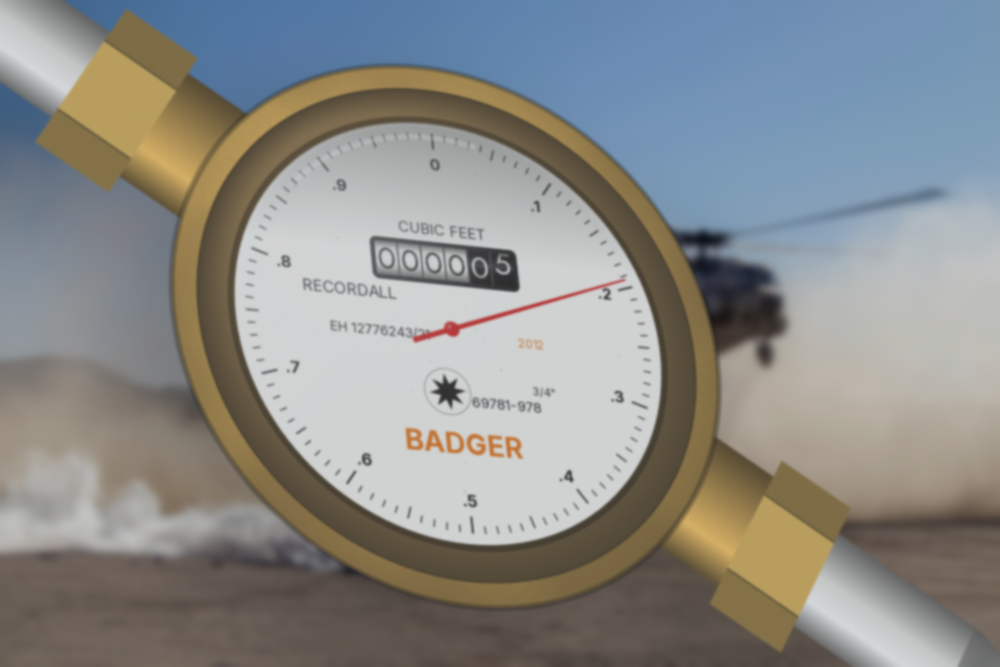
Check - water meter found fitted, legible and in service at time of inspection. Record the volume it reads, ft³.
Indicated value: 5.19 ft³
